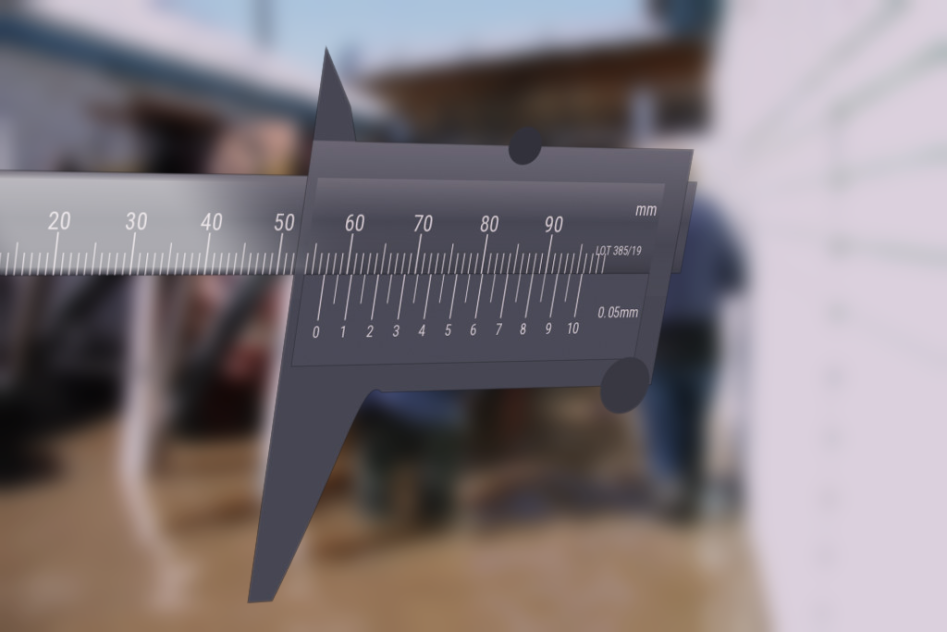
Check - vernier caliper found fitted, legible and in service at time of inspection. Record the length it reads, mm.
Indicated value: 56.8 mm
